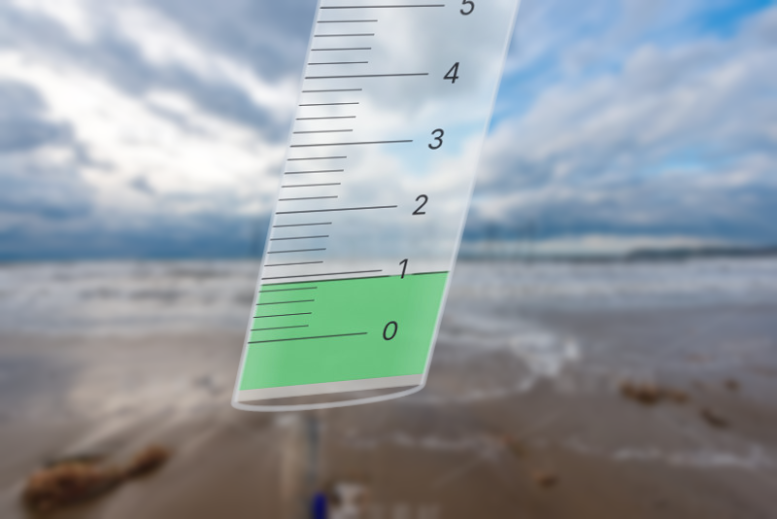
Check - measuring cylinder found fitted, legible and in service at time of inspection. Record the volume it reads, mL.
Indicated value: 0.9 mL
